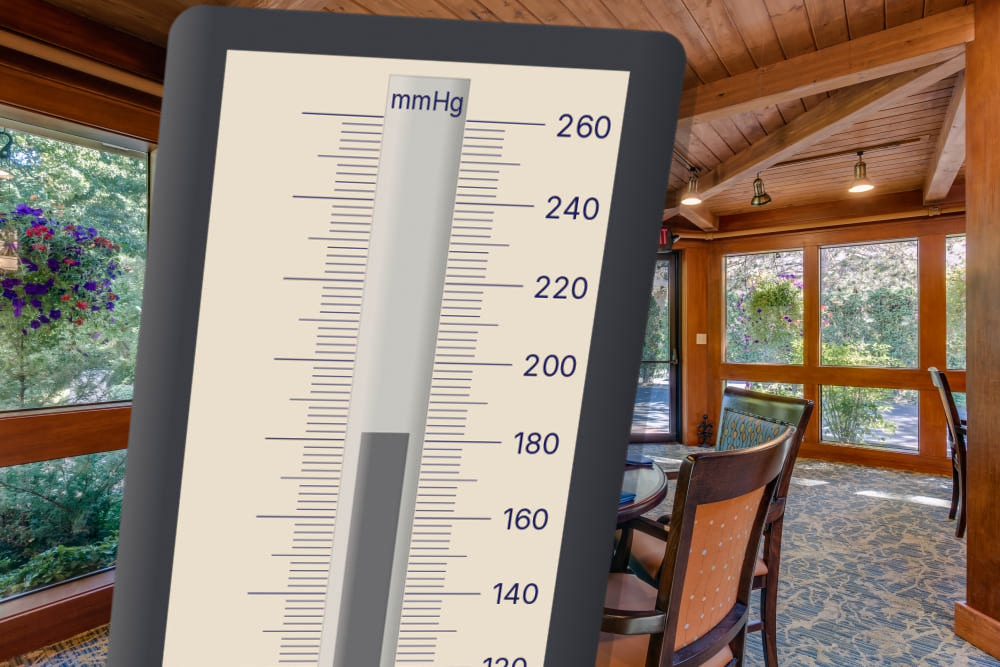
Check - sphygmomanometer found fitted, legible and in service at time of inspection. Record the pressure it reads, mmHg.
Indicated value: 182 mmHg
